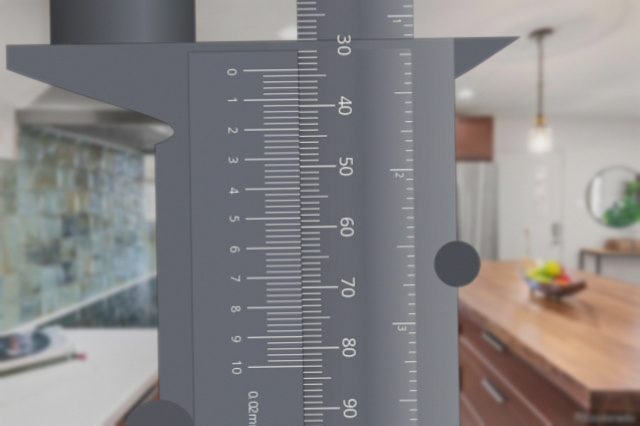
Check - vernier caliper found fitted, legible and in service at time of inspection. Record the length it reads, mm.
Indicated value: 34.0 mm
